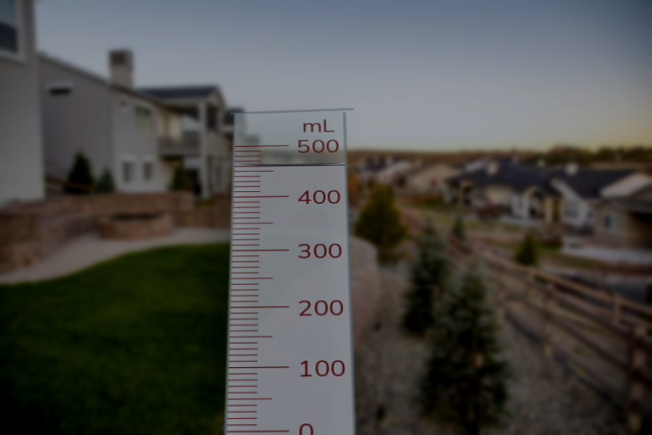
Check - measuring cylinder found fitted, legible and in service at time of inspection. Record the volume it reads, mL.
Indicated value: 460 mL
